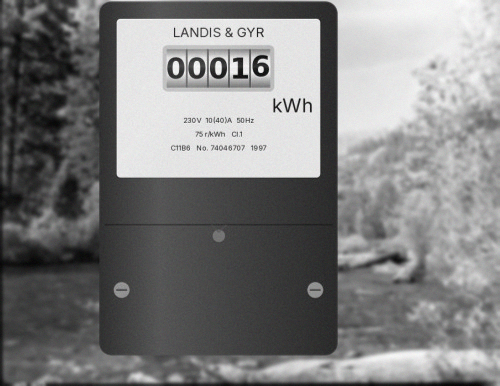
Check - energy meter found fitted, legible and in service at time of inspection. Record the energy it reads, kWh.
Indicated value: 16 kWh
